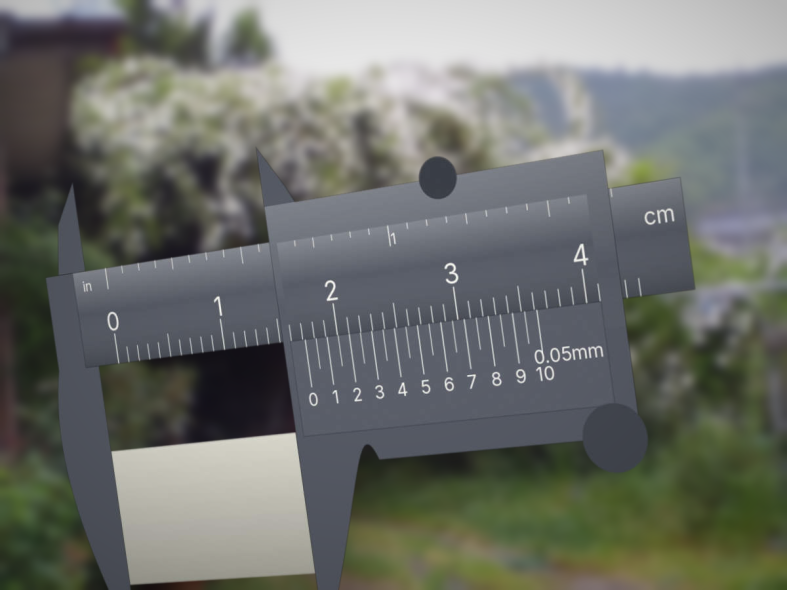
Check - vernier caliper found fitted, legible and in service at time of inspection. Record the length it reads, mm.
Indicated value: 17.2 mm
